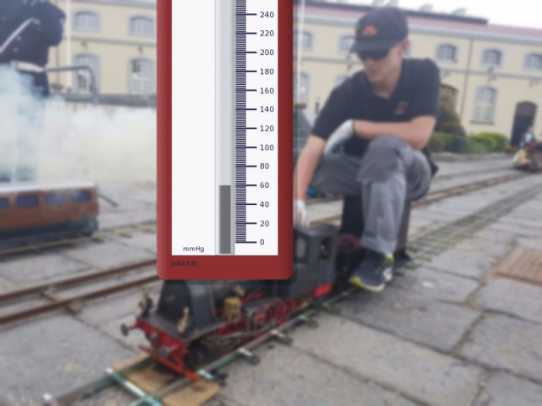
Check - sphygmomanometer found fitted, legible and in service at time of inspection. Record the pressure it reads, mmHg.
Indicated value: 60 mmHg
